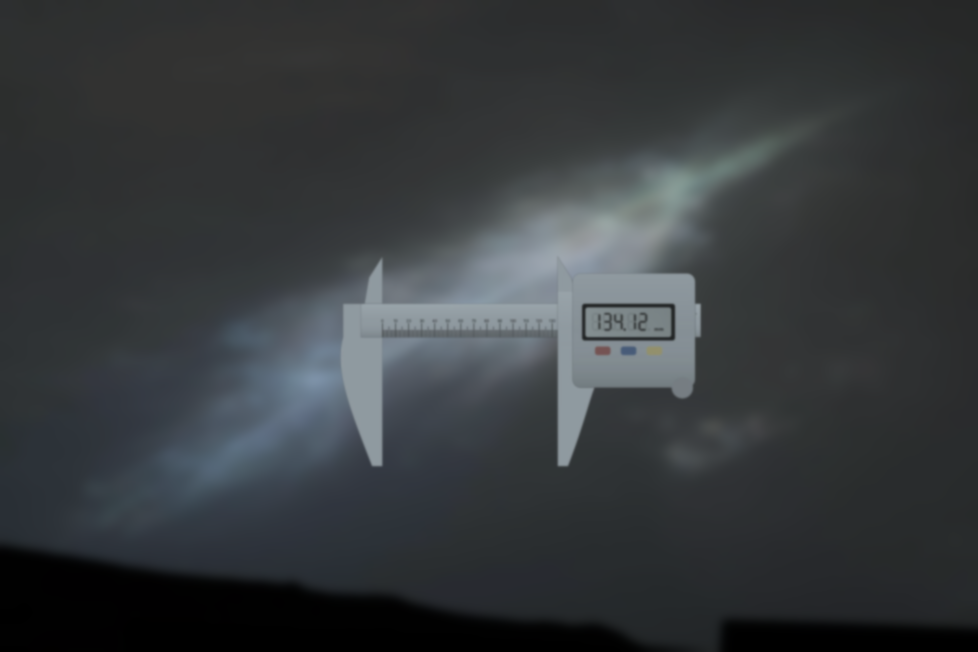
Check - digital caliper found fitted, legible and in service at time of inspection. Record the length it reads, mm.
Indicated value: 134.12 mm
